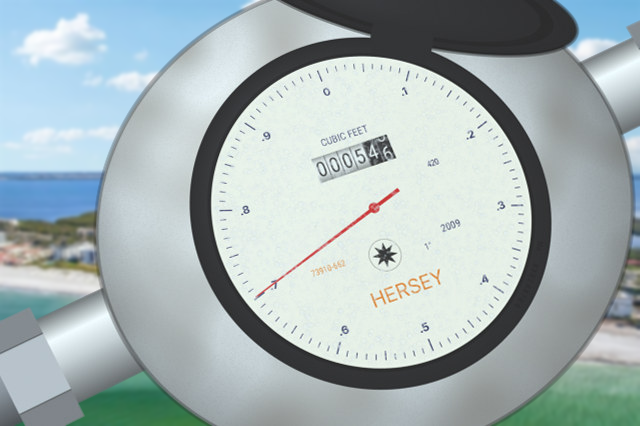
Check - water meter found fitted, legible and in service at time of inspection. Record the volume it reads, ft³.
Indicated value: 545.70 ft³
